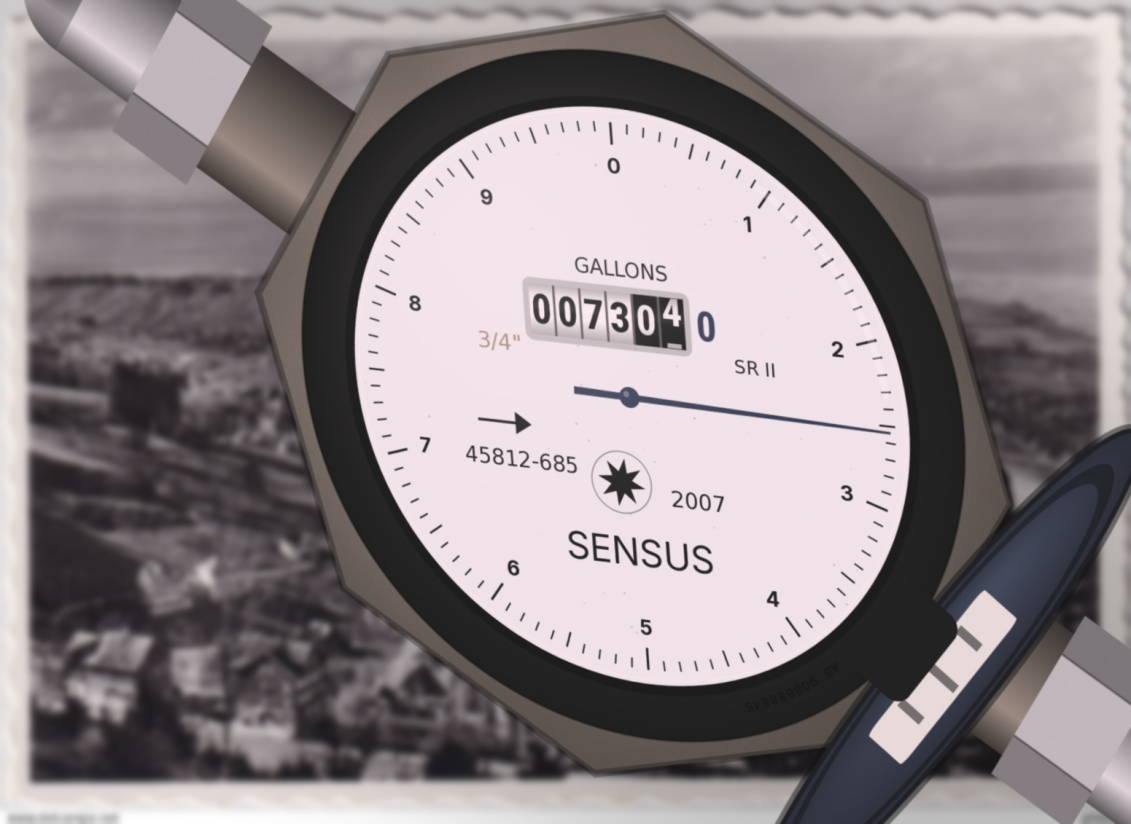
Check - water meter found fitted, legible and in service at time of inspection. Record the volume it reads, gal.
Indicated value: 73042.5 gal
